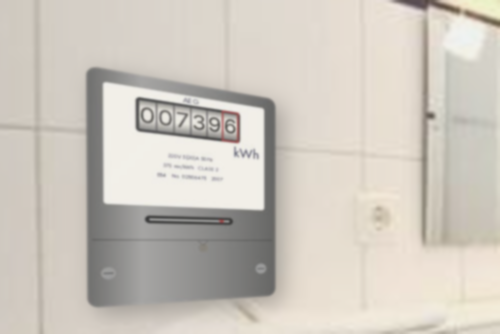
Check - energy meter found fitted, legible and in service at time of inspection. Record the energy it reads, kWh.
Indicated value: 739.6 kWh
